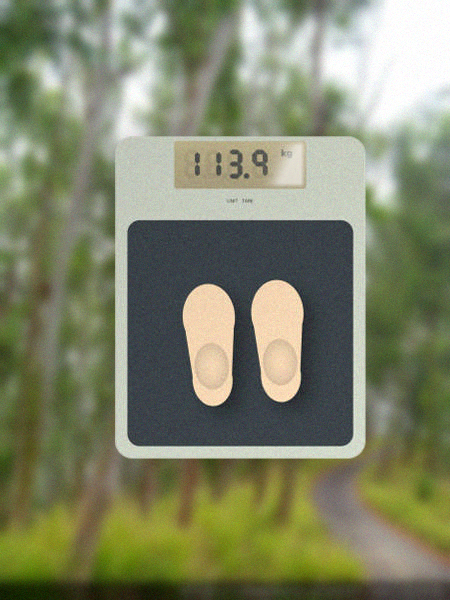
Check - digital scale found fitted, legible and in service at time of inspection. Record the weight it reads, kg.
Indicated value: 113.9 kg
